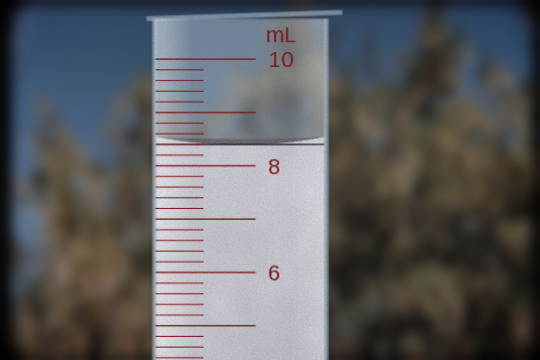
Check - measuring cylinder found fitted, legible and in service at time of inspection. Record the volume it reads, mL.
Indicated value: 8.4 mL
